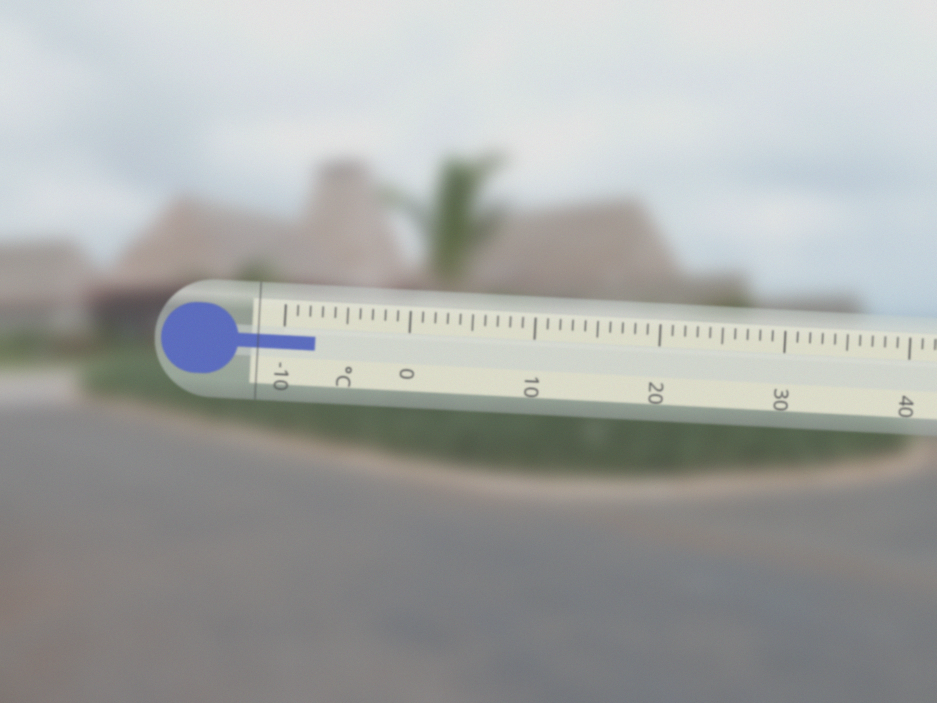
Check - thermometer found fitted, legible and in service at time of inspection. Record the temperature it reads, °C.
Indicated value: -7.5 °C
